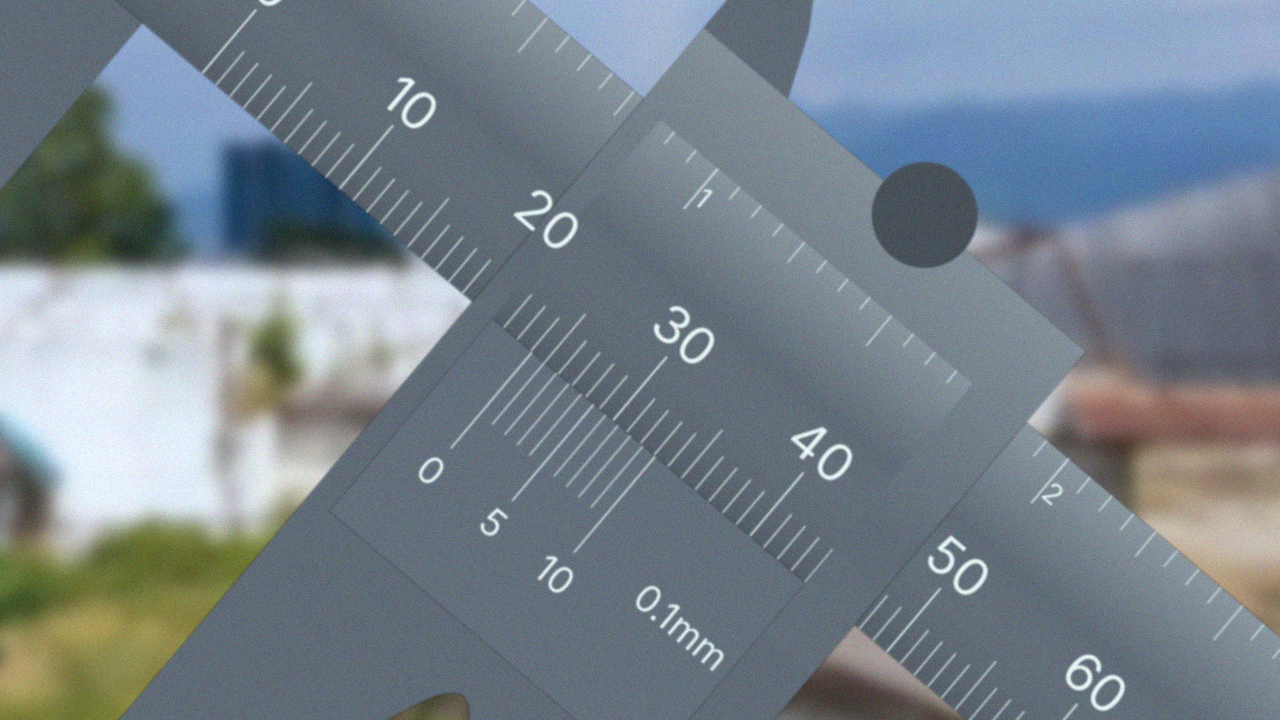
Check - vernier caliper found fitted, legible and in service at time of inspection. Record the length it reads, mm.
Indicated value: 24.1 mm
